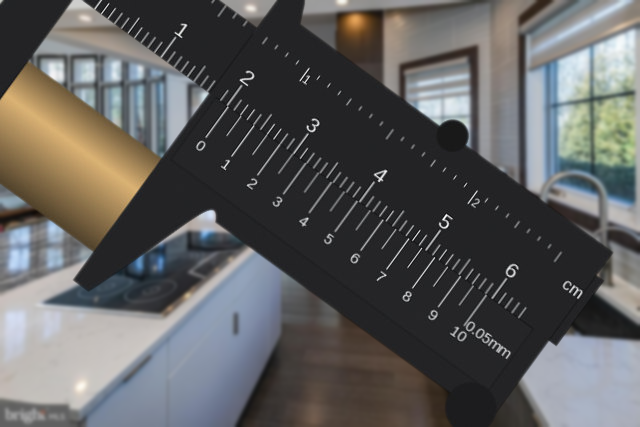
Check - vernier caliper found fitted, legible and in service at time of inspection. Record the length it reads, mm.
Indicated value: 20.2 mm
